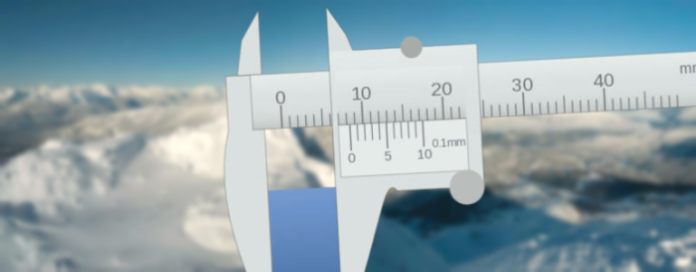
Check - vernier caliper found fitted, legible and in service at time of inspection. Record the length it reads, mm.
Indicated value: 8.4 mm
